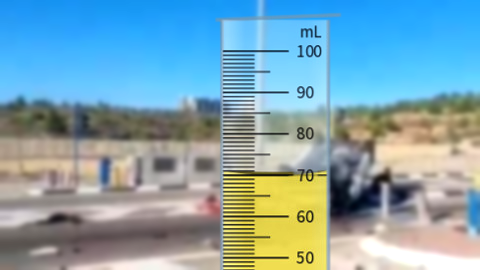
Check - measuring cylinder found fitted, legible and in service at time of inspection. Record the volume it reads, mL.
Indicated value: 70 mL
